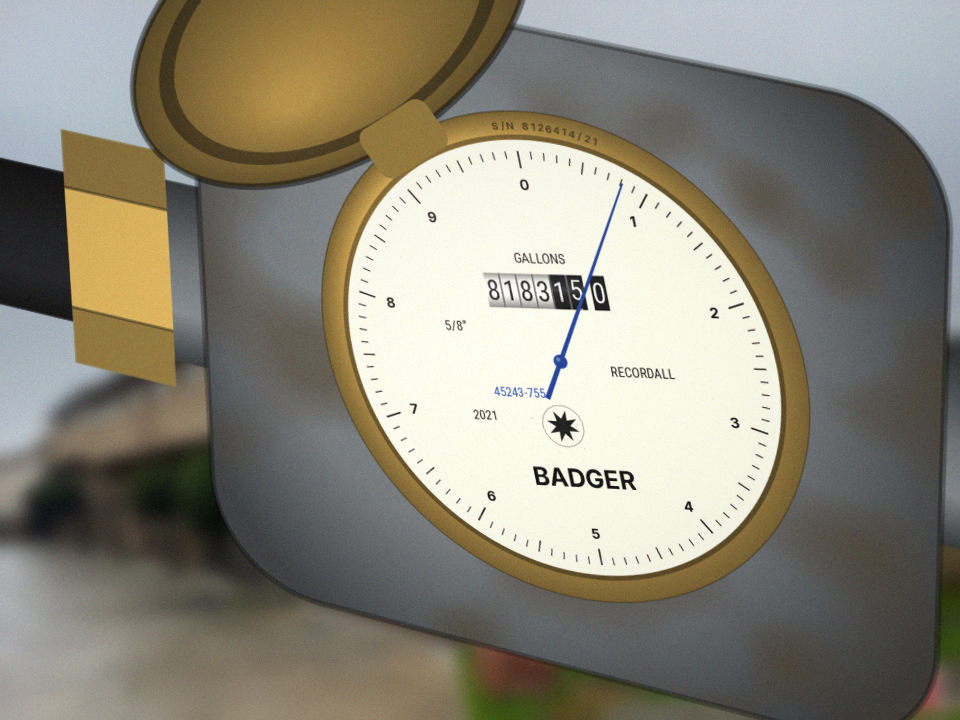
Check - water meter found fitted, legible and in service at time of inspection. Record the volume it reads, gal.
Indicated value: 8183150.8 gal
